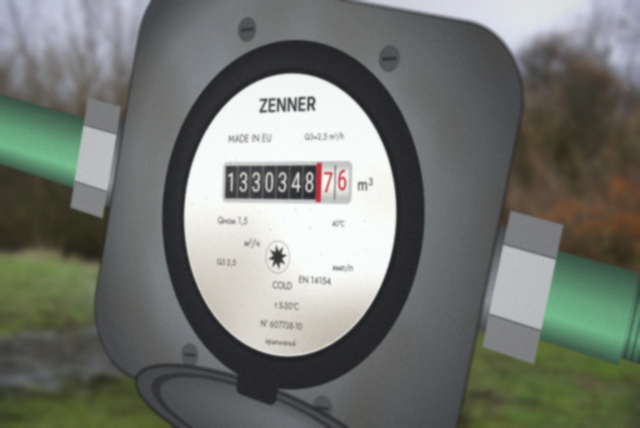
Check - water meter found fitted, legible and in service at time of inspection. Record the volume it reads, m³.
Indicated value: 1330348.76 m³
